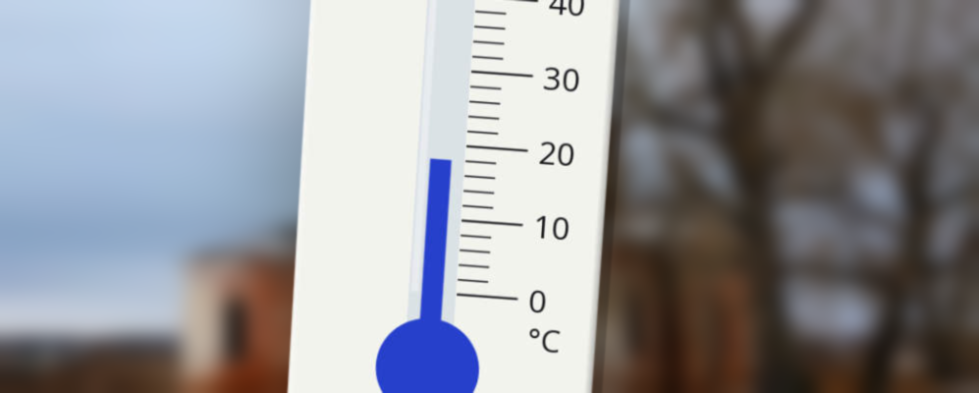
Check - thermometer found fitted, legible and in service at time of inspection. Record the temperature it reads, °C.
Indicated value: 18 °C
